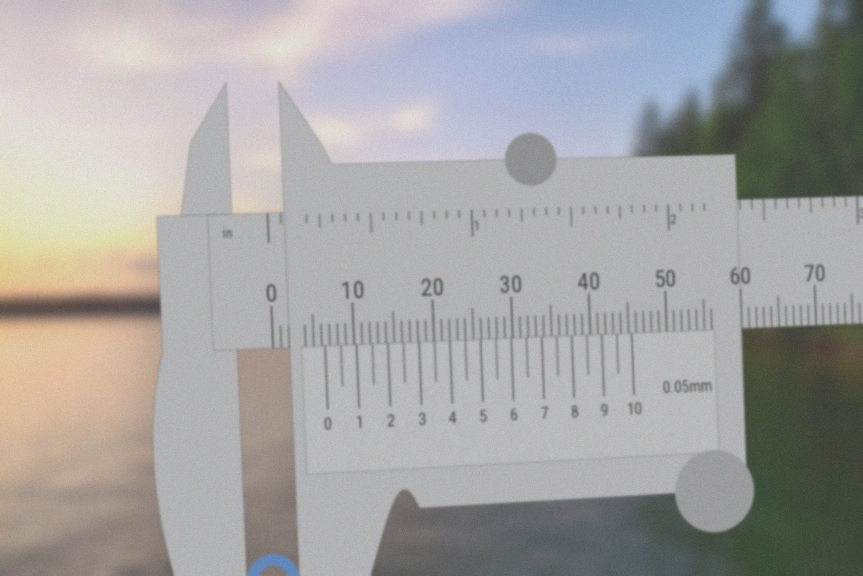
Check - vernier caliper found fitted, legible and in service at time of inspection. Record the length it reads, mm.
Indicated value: 6.4 mm
